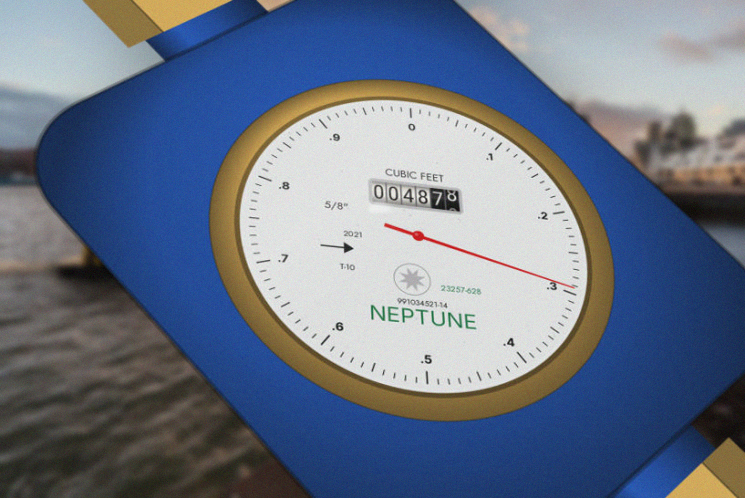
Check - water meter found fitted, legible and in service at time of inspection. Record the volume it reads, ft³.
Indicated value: 4878.29 ft³
